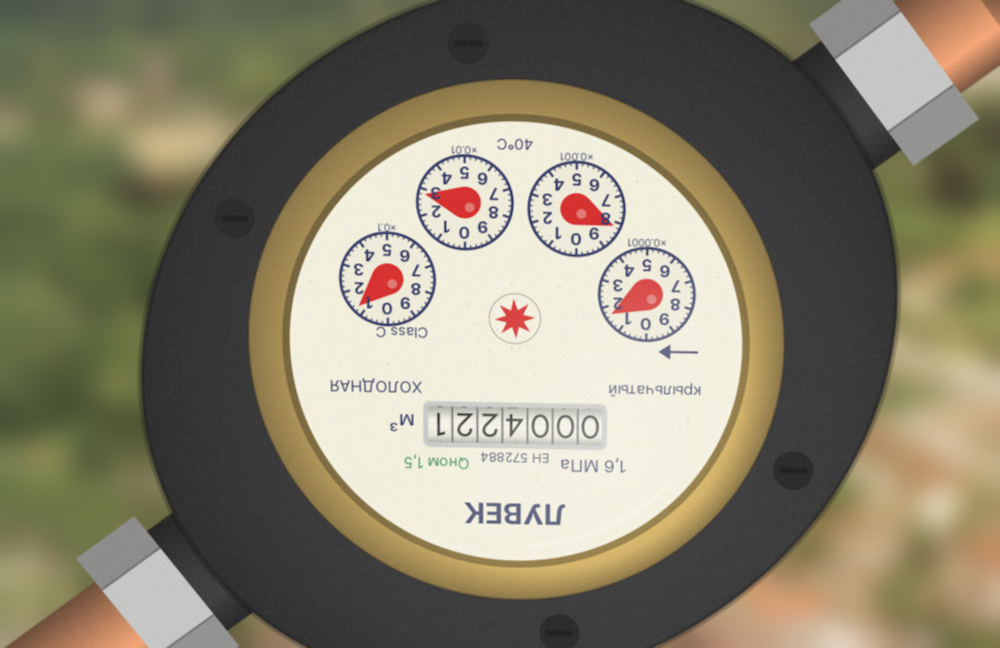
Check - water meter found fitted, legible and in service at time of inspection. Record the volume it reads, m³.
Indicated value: 4221.1281 m³
